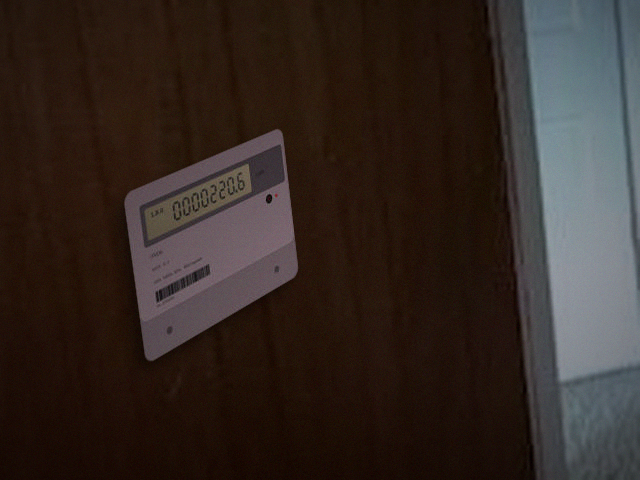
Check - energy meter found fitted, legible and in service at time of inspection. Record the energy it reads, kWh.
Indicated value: 220.6 kWh
